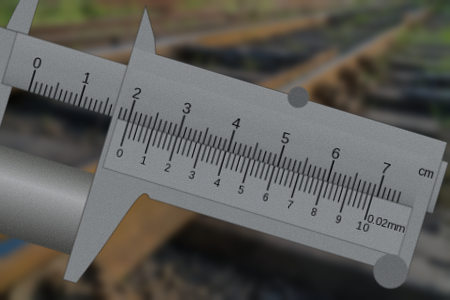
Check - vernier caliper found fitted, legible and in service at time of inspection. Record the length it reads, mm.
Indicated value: 20.0 mm
